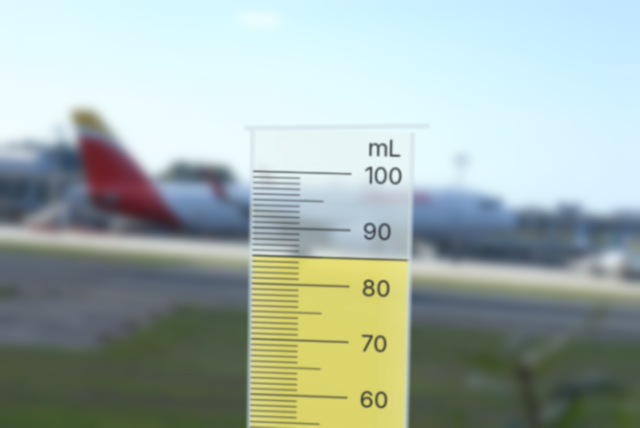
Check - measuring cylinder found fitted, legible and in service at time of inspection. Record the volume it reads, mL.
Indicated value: 85 mL
